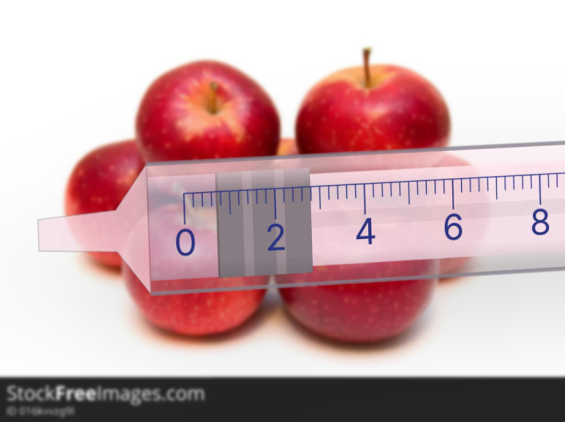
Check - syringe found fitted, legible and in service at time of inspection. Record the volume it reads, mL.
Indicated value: 0.7 mL
